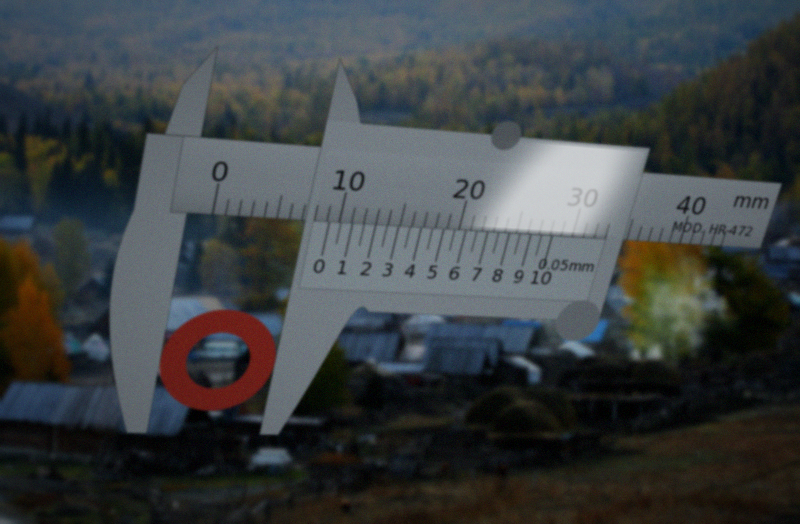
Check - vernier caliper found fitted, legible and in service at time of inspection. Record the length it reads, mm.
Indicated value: 9.2 mm
